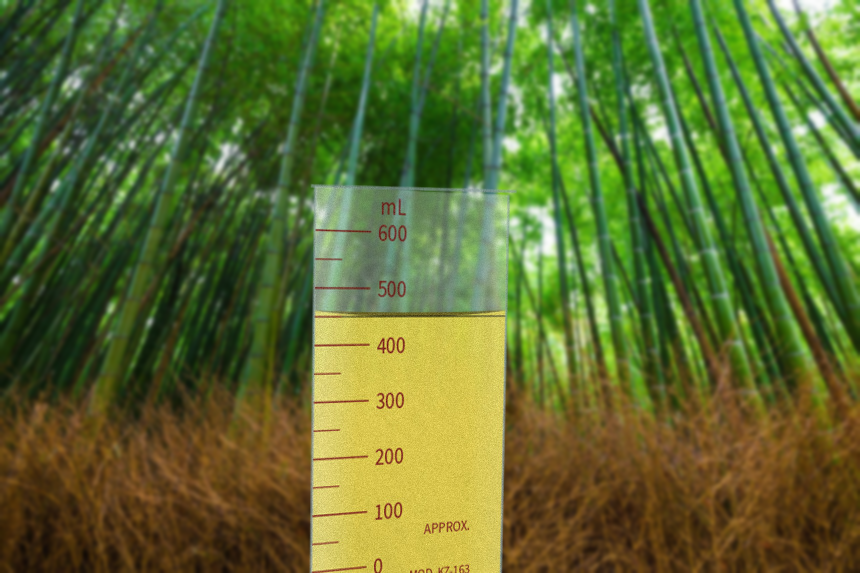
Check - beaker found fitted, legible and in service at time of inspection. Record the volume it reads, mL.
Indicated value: 450 mL
